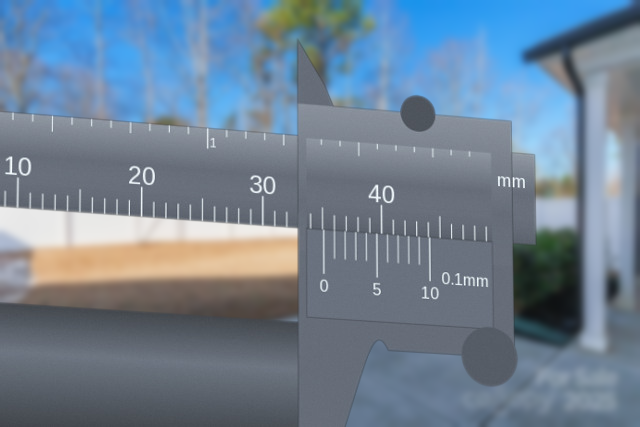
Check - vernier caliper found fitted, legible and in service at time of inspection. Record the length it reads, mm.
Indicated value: 35.1 mm
